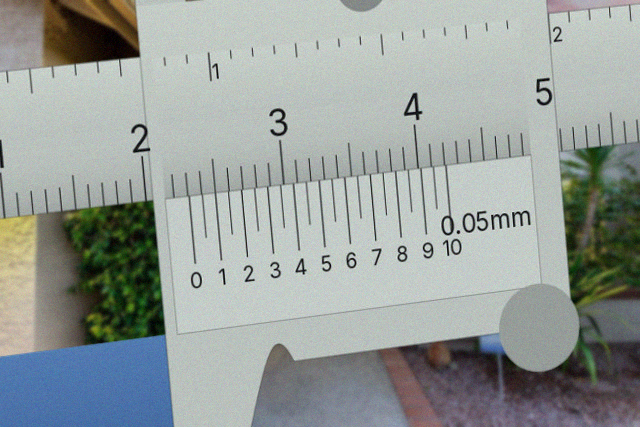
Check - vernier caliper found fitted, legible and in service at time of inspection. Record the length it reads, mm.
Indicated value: 23.1 mm
